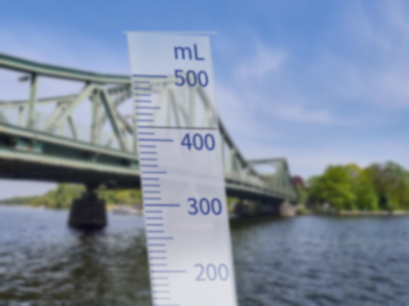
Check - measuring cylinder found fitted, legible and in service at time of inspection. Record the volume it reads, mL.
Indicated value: 420 mL
